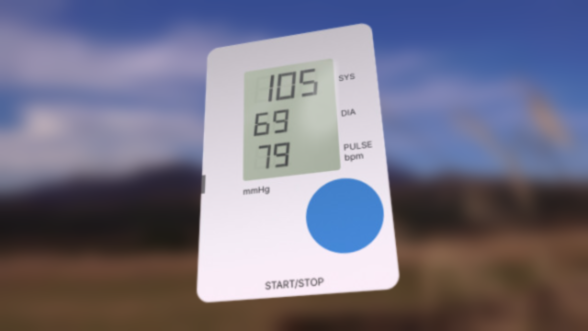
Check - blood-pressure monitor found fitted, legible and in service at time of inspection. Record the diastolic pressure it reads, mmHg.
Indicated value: 69 mmHg
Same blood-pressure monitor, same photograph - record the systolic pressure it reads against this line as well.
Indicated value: 105 mmHg
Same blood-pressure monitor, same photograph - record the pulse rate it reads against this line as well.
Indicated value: 79 bpm
